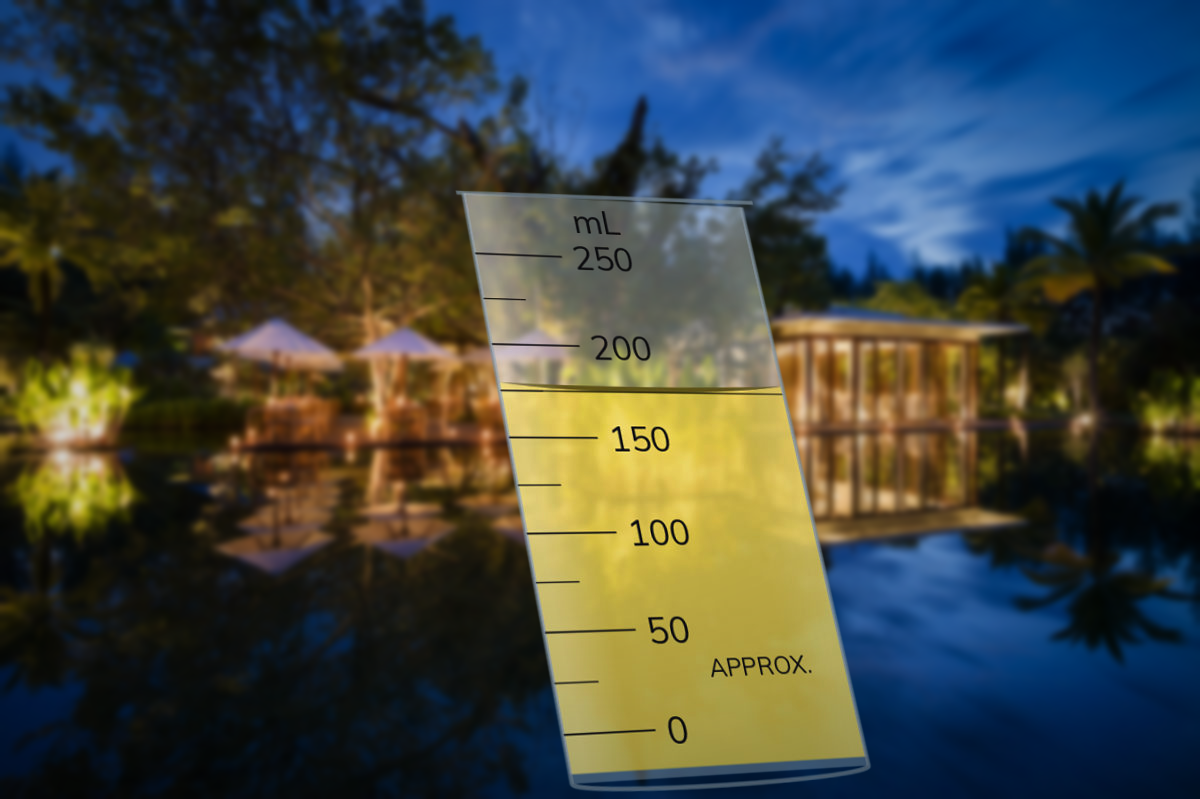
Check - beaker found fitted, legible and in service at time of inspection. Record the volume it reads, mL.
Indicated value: 175 mL
